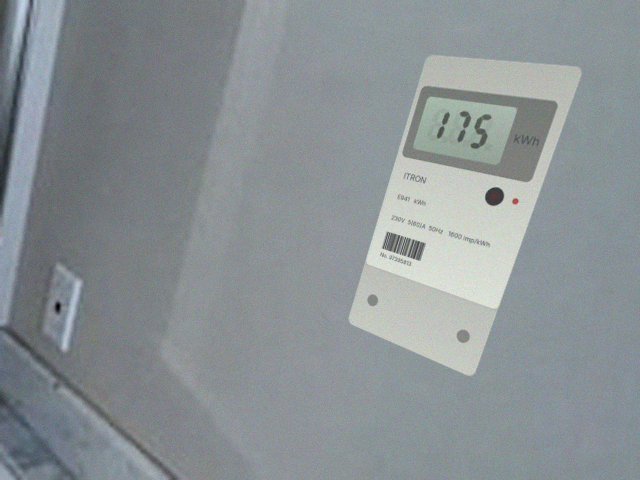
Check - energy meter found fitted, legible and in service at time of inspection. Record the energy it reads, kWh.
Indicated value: 175 kWh
